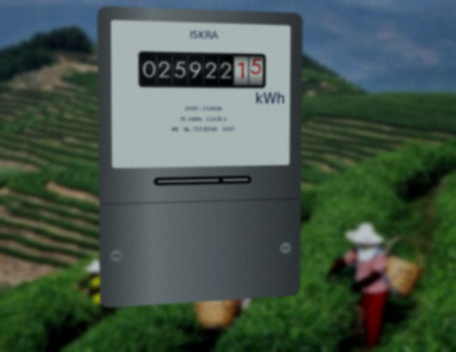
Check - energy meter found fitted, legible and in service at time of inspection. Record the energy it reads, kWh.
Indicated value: 25922.15 kWh
